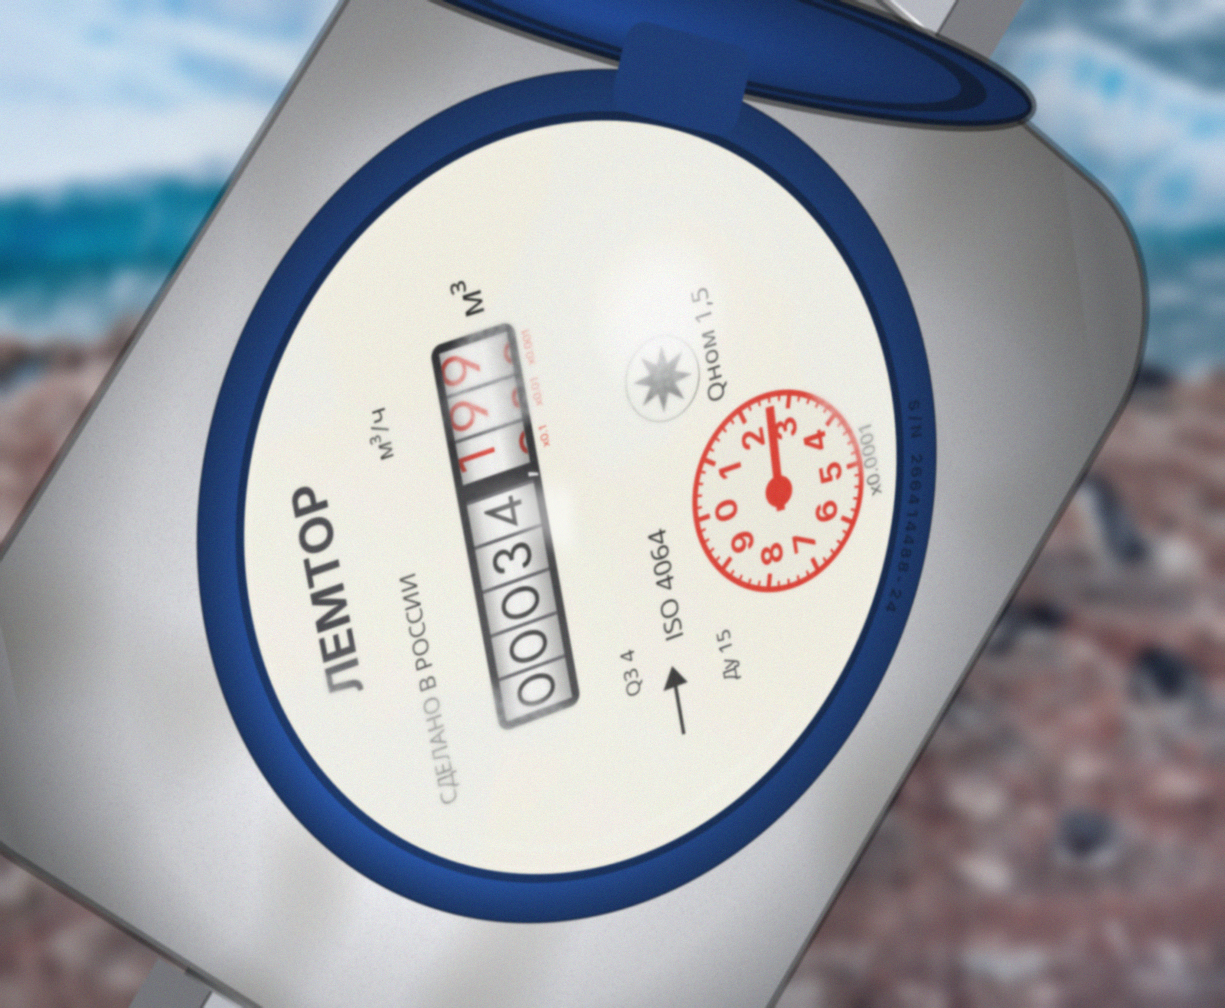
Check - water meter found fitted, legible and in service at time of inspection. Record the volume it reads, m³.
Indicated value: 34.1992 m³
